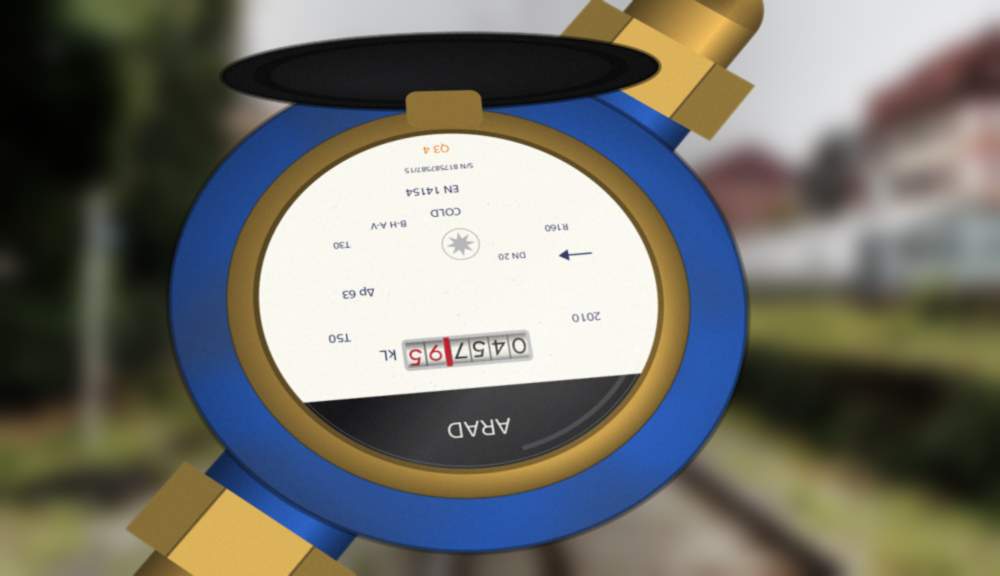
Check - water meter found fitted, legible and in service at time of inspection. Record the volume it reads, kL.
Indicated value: 457.95 kL
